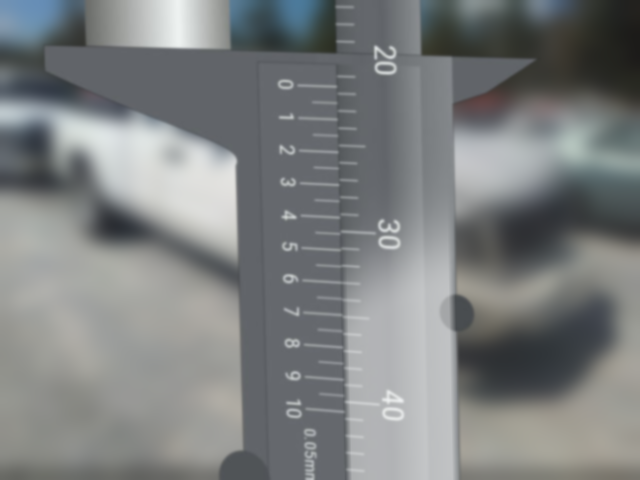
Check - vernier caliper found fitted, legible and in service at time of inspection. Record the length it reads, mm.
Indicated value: 21.6 mm
